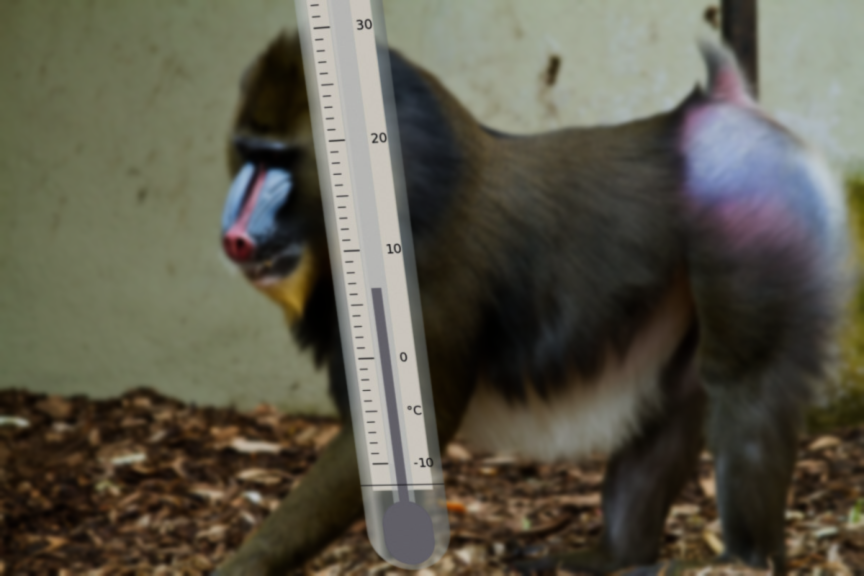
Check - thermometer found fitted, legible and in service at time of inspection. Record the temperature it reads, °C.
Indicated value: 6.5 °C
